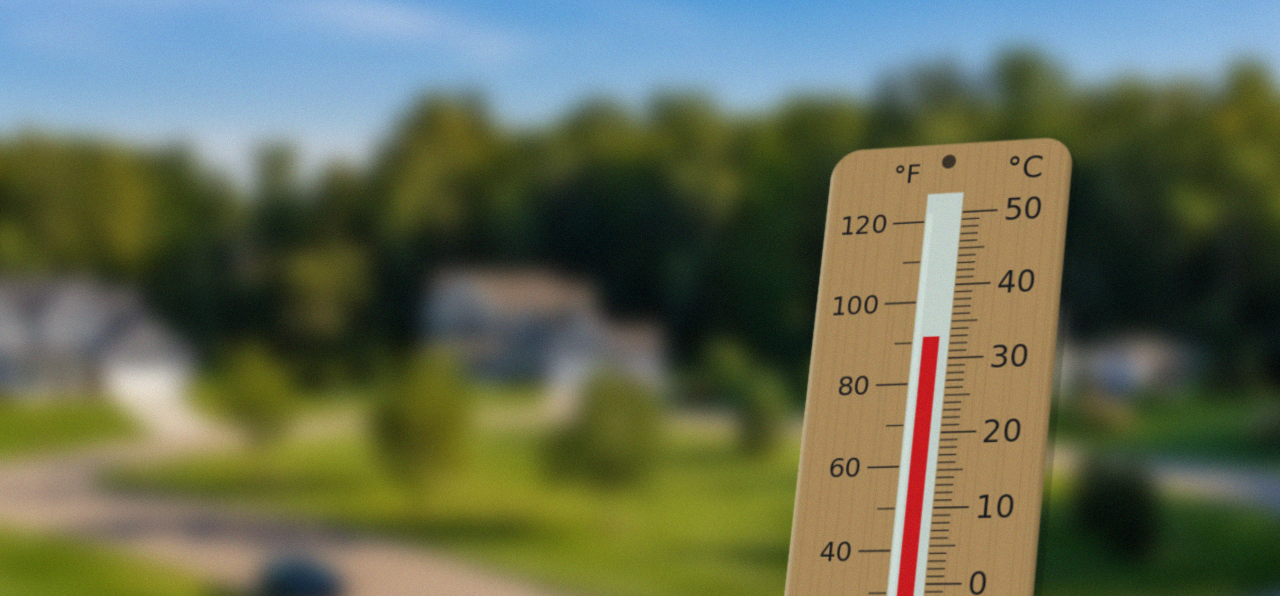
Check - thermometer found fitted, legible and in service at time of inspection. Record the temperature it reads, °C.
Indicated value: 33 °C
